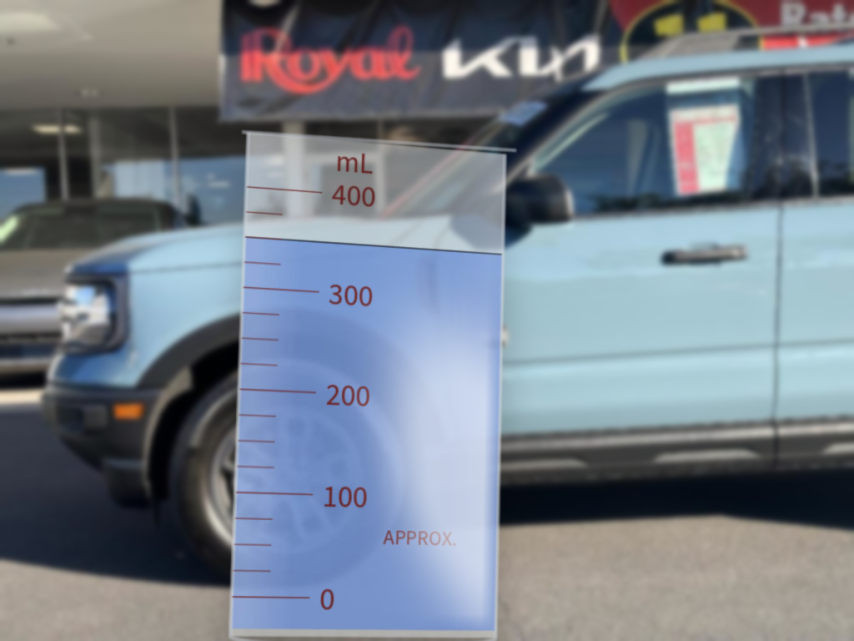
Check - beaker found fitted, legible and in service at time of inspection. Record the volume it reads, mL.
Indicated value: 350 mL
